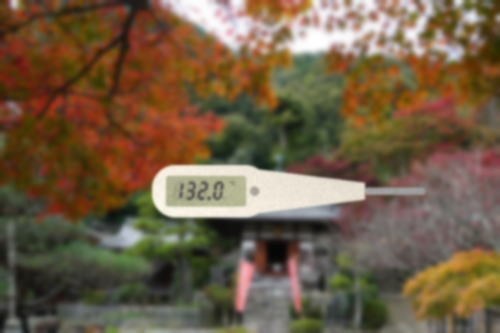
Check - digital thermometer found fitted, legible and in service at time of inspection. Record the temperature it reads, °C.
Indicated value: 132.0 °C
